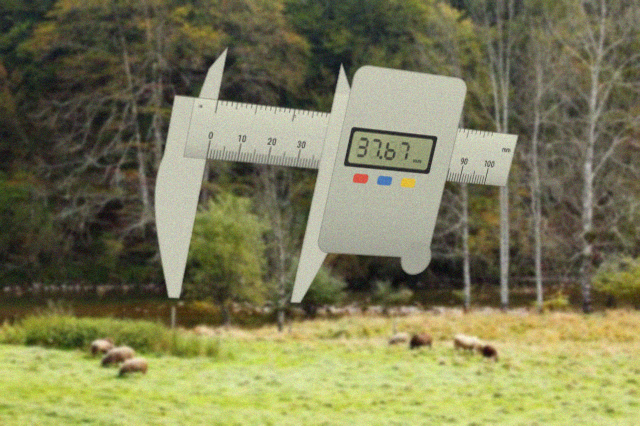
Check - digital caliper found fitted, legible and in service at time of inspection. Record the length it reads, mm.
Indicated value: 37.67 mm
